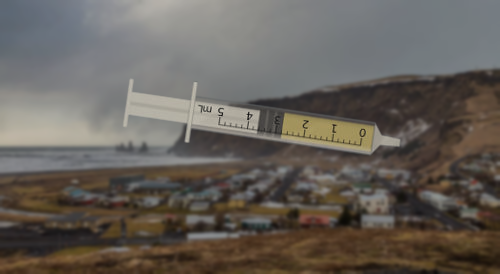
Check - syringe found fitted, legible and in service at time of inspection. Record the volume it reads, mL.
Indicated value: 2.8 mL
